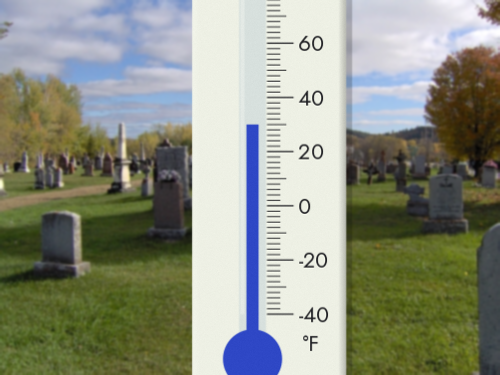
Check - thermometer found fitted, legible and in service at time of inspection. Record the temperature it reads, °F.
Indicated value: 30 °F
